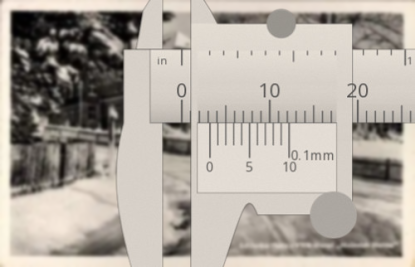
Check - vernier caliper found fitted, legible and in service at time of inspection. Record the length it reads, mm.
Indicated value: 3.2 mm
